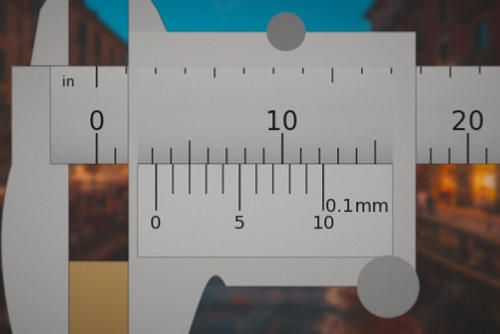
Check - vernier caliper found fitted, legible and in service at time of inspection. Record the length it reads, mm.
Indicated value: 3.2 mm
